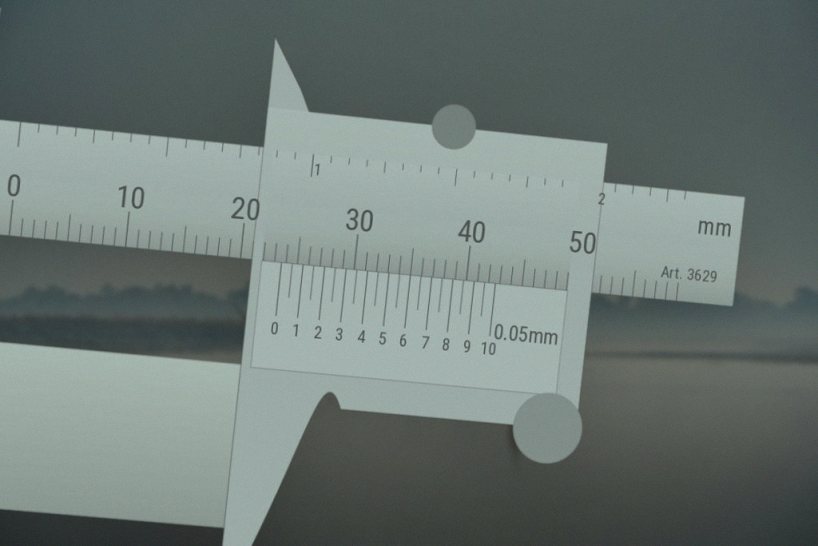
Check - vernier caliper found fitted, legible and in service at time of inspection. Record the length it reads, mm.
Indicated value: 23.6 mm
